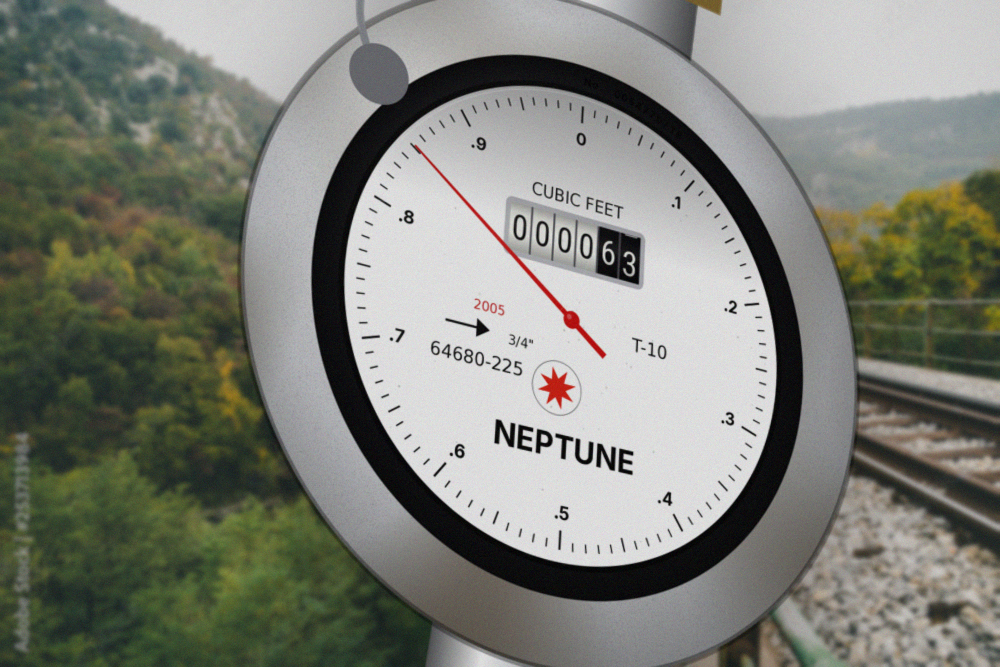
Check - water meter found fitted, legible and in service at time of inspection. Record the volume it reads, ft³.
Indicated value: 62.85 ft³
